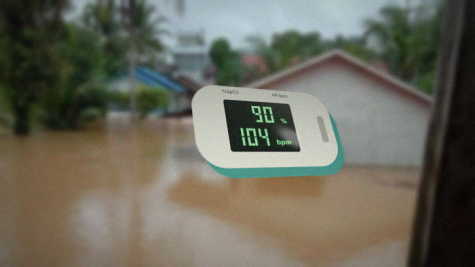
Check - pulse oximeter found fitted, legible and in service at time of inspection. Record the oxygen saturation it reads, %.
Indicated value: 90 %
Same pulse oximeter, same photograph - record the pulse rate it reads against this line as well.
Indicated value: 104 bpm
